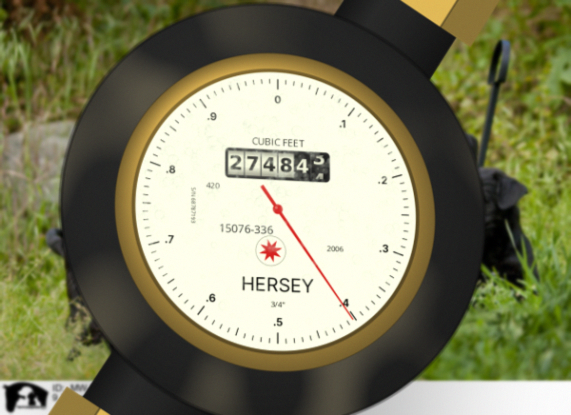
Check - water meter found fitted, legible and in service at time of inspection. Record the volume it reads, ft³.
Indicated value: 274843.40 ft³
